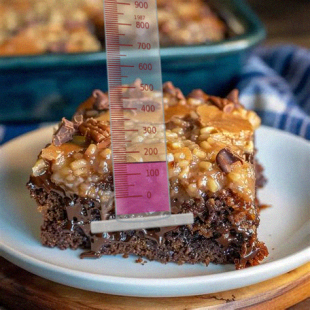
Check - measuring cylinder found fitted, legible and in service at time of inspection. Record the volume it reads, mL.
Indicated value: 150 mL
